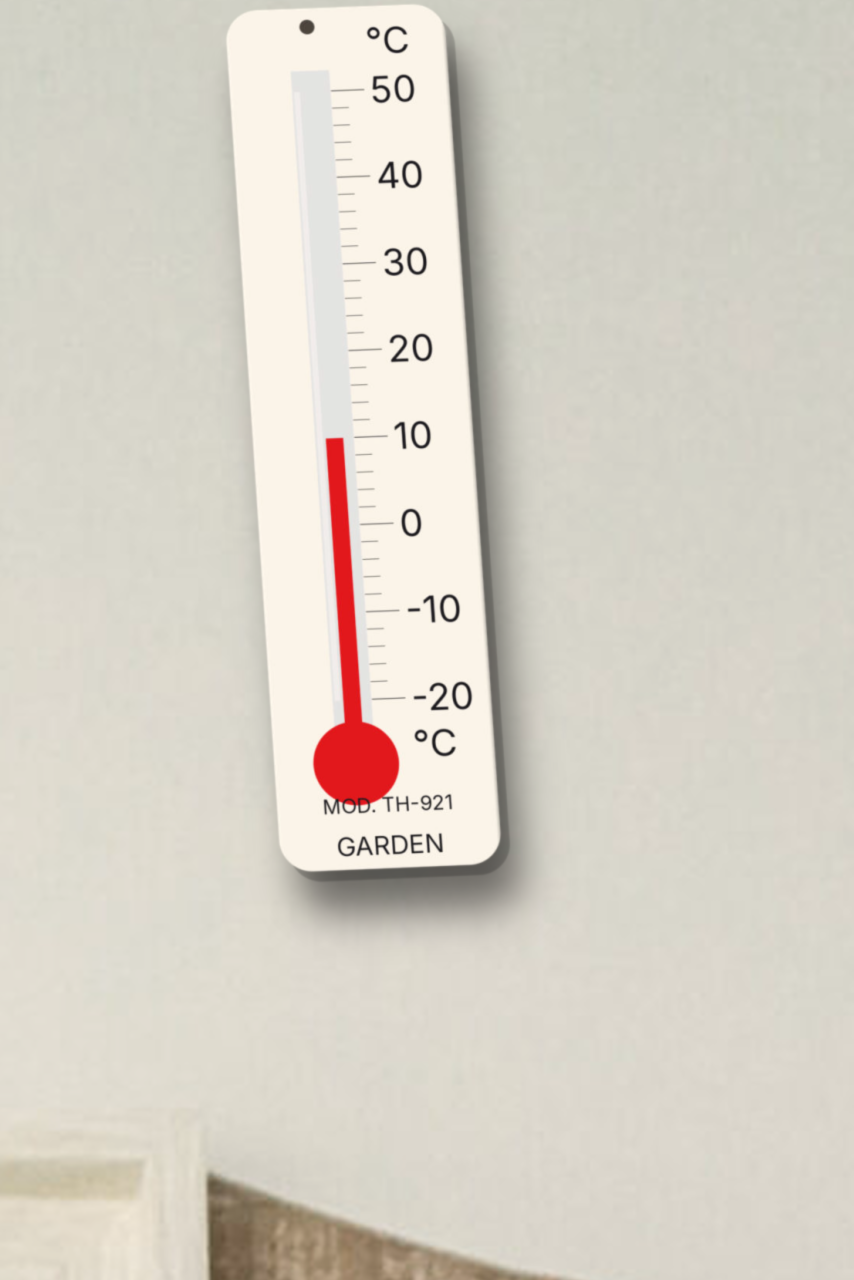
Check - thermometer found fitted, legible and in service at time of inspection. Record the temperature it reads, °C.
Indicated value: 10 °C
